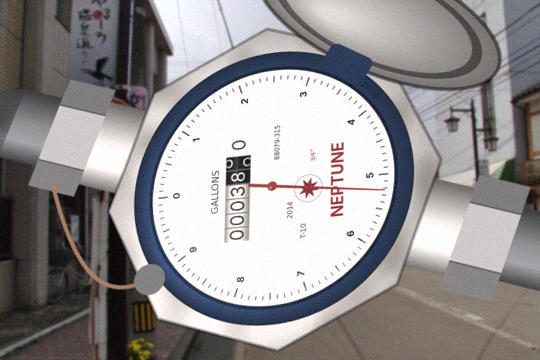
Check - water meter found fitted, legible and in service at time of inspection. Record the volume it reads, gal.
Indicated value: 3885.2 gal
